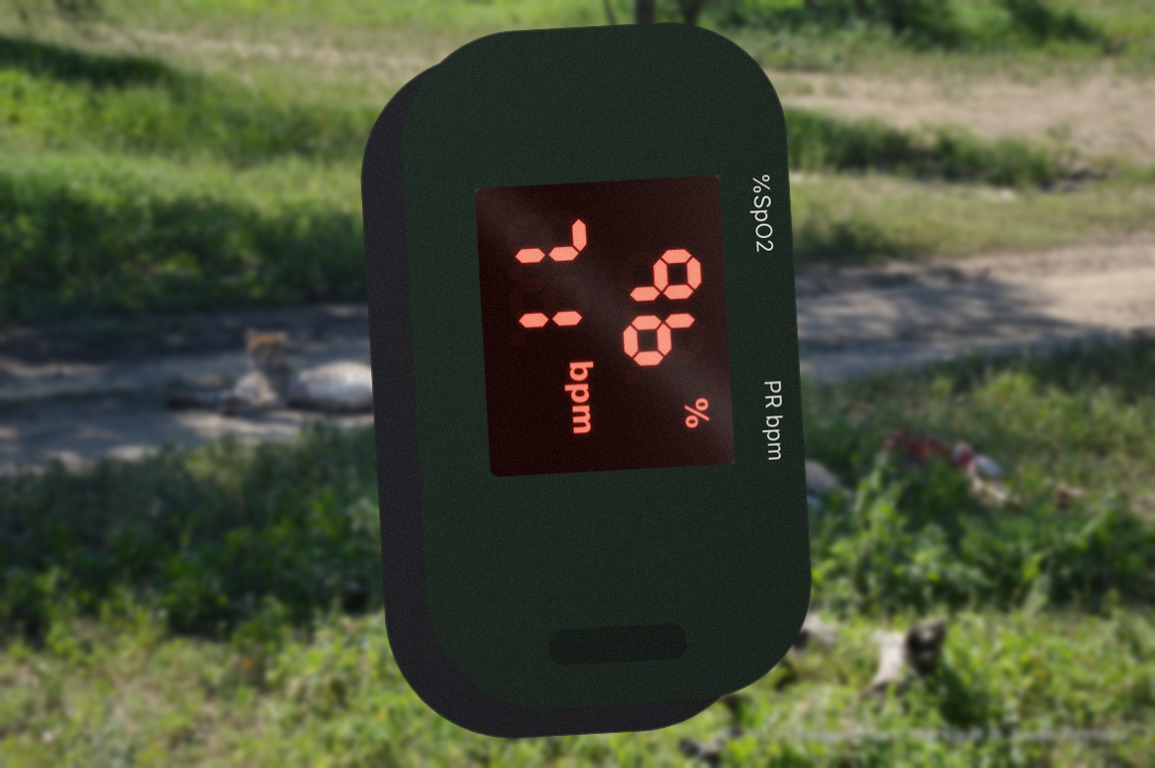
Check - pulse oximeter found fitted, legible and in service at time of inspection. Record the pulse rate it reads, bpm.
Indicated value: 71 bpm
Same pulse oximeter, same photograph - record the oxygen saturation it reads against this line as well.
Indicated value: 96 %
